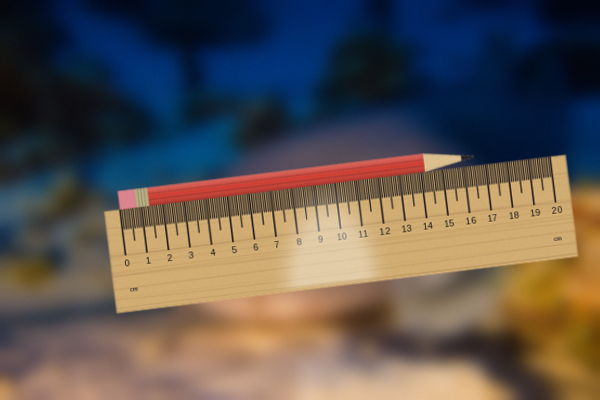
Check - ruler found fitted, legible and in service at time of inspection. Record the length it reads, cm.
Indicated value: 16.5 cm
